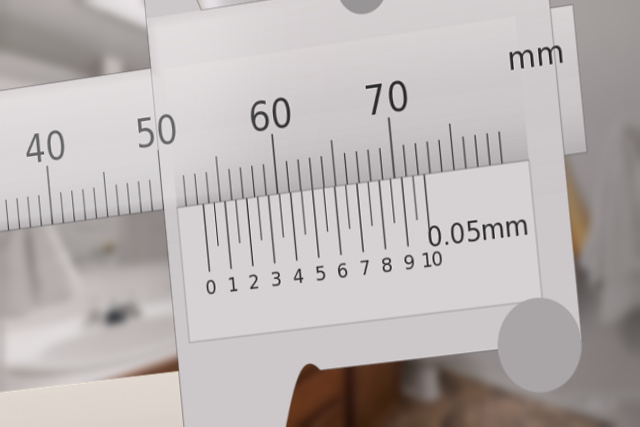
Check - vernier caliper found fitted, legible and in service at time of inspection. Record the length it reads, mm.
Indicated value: 53.5 mm
